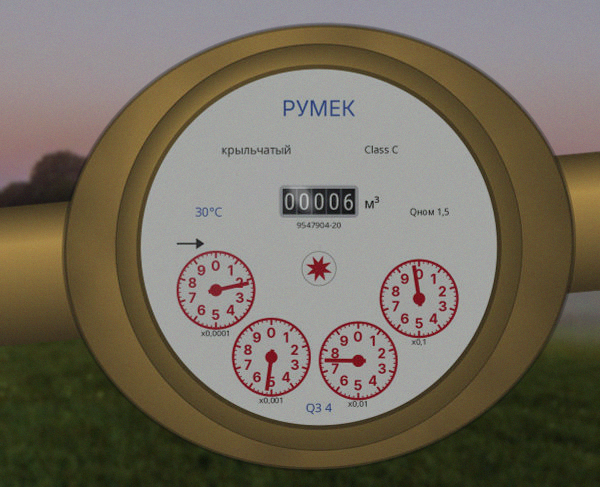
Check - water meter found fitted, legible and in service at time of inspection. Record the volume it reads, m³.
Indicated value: 5.9752 m³
